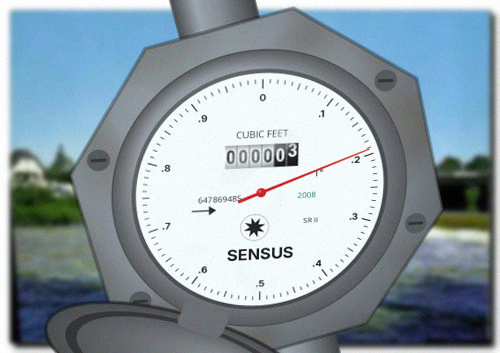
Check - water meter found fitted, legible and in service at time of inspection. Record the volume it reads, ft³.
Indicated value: 3.19 ft³
